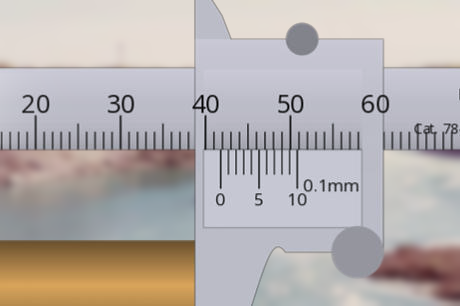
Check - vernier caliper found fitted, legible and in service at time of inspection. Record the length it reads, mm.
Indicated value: 41.8 mm
